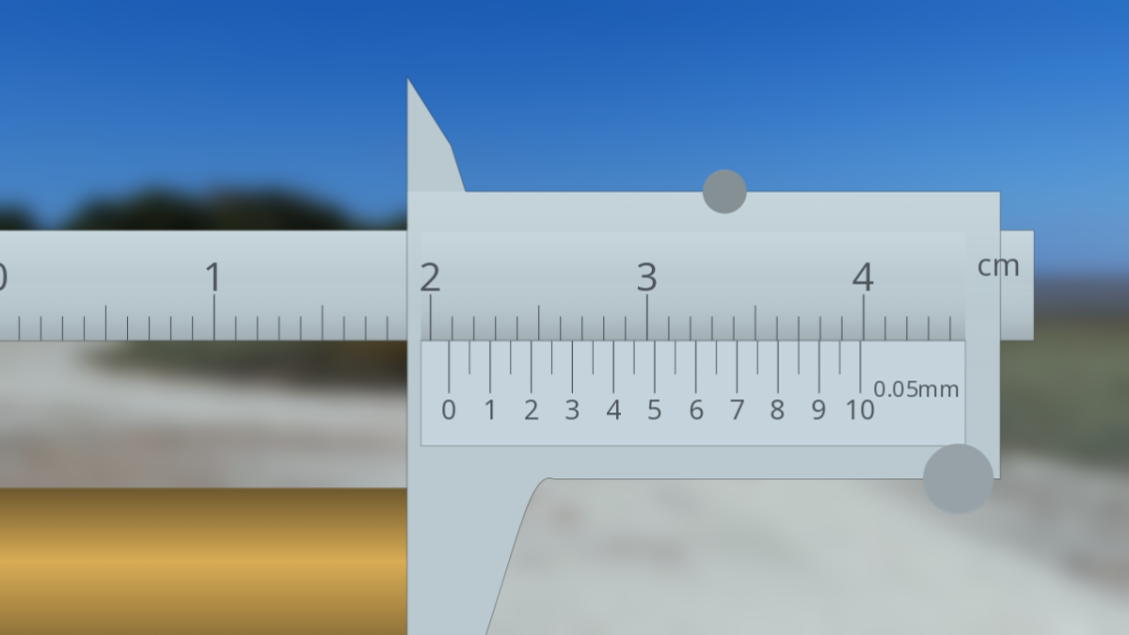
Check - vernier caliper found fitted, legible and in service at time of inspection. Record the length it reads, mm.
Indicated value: 20.85 mm
